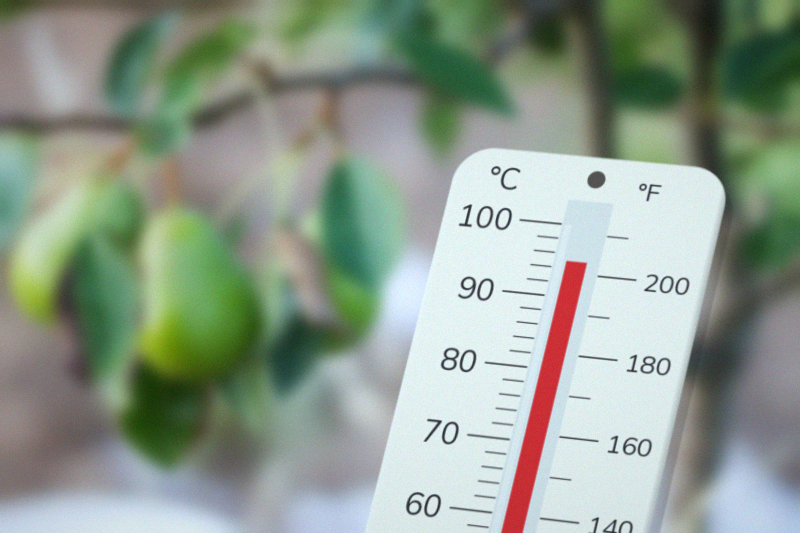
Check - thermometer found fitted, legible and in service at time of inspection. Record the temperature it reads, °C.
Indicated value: 95 °C
